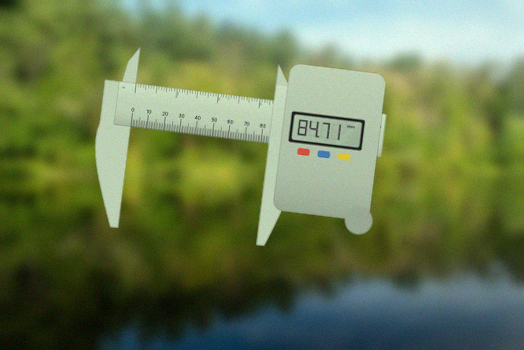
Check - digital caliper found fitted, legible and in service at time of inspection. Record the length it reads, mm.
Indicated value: 84.71 mm
